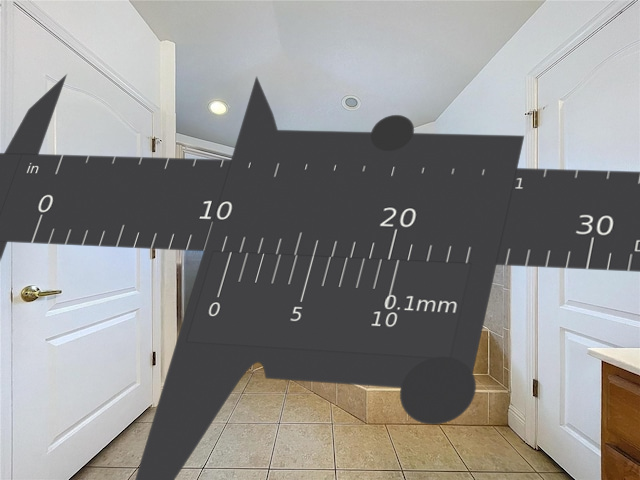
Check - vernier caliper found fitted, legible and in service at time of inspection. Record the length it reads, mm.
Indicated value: 11.5 mm
